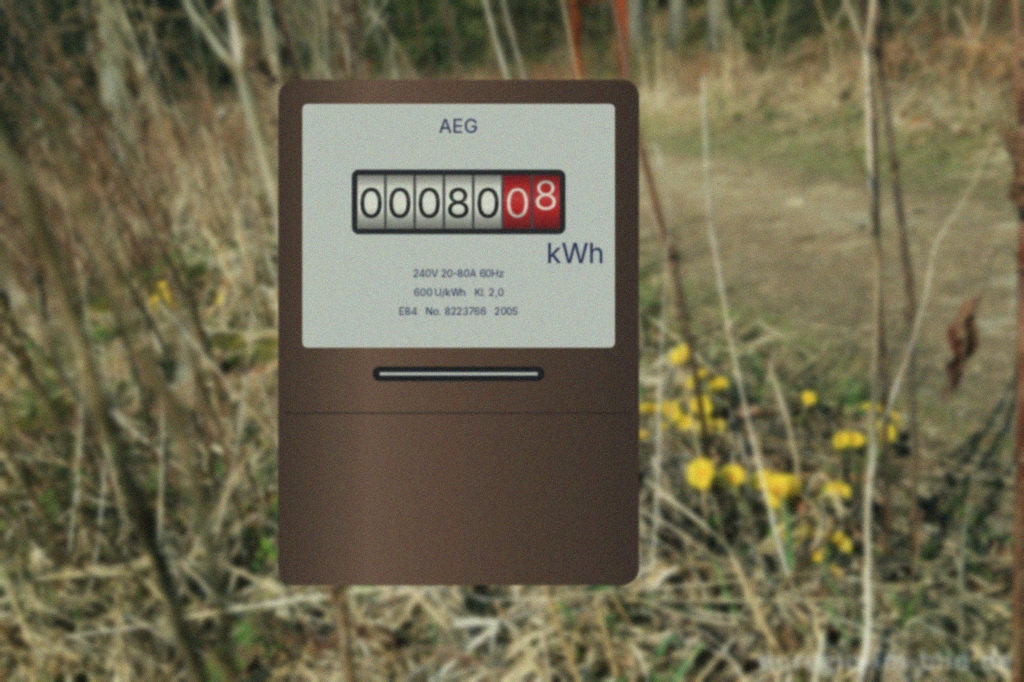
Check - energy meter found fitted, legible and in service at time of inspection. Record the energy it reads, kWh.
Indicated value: 80.08 kWh
